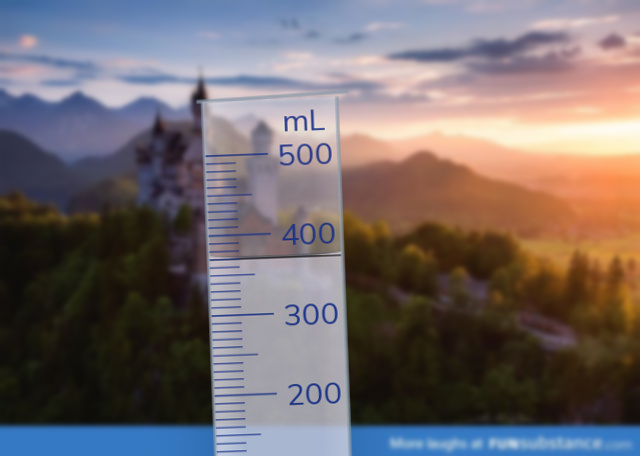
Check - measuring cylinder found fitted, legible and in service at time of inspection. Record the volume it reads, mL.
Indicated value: 370 mL
